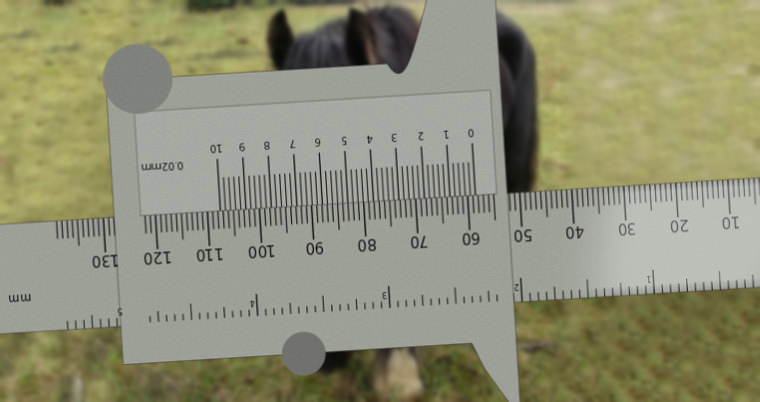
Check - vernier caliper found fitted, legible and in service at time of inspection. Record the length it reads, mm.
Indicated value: 58.5 mm
